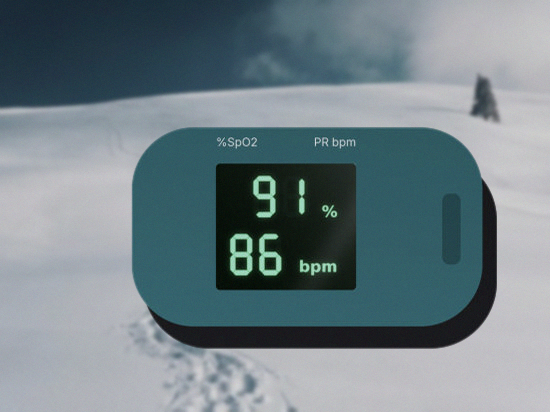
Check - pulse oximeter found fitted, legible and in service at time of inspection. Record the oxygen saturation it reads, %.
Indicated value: 91 %
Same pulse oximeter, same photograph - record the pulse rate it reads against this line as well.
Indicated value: 86 bpm
